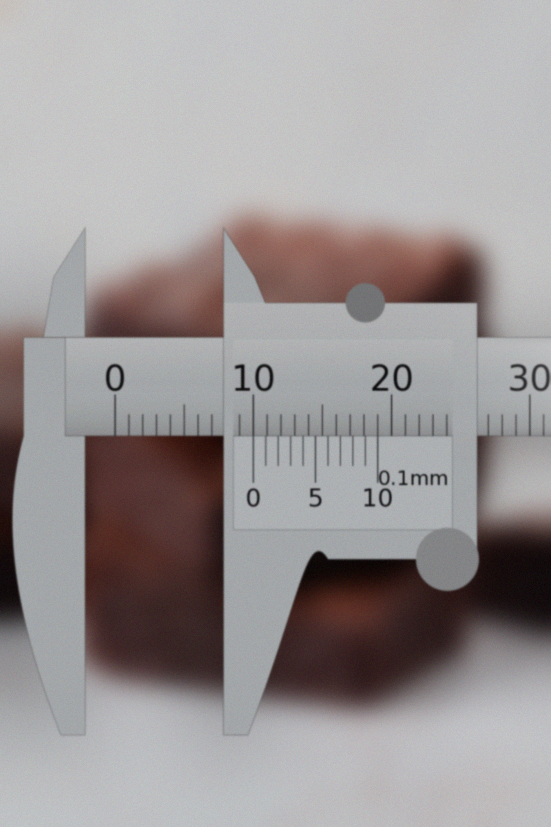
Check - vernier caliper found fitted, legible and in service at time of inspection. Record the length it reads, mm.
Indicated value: 10.0 mm
